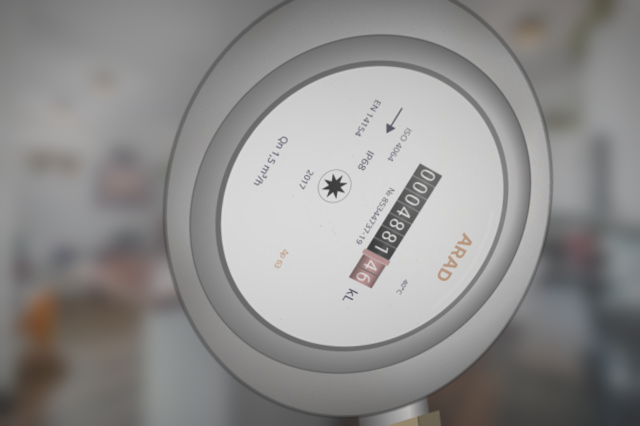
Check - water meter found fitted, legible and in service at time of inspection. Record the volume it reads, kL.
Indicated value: 4881.46 kL
